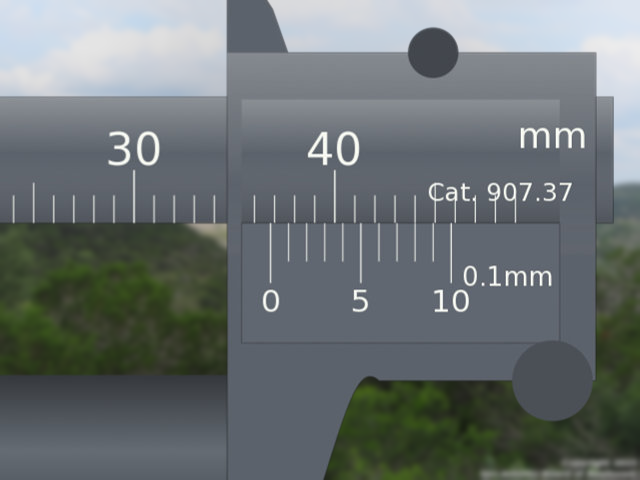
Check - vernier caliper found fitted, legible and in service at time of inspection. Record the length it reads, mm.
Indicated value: 36.8 mm
